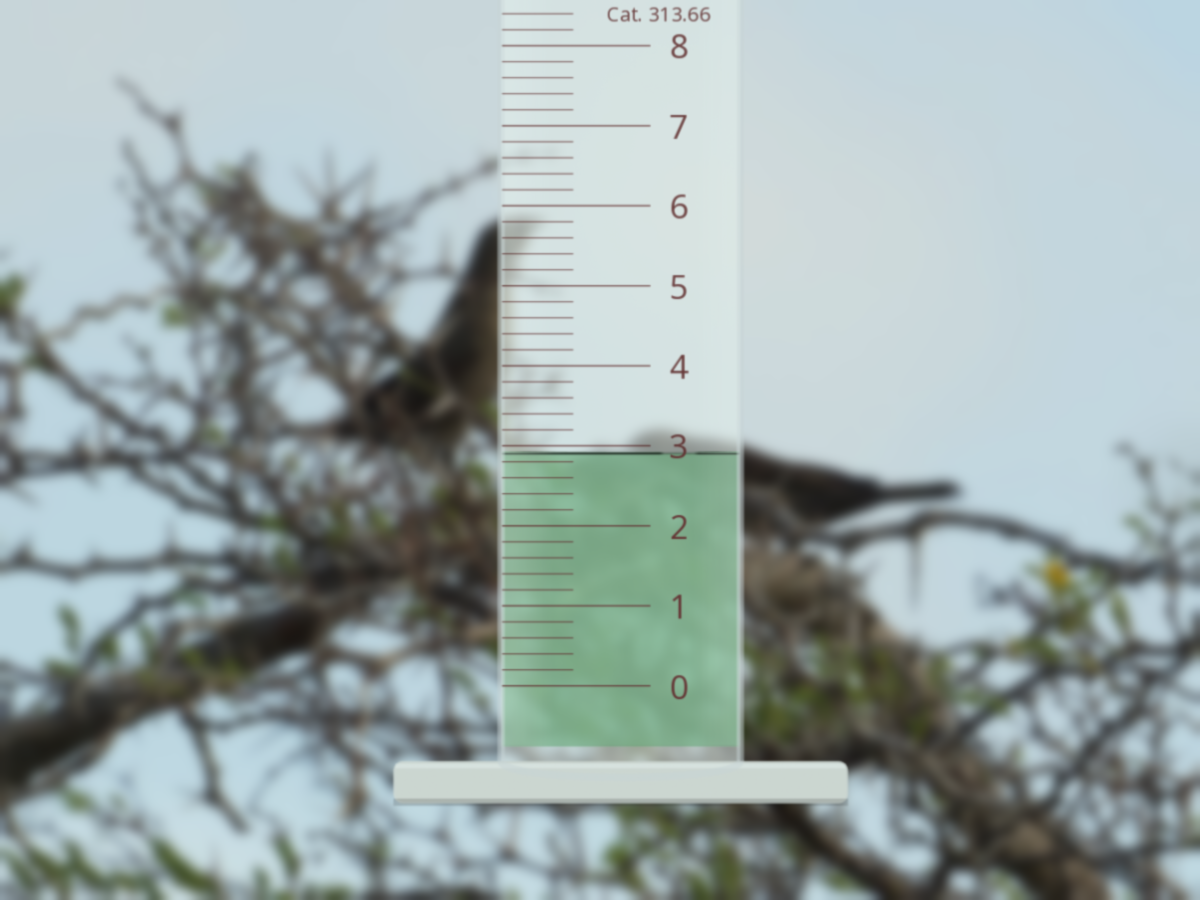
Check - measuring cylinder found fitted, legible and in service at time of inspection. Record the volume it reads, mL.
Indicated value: 2.9 mL
